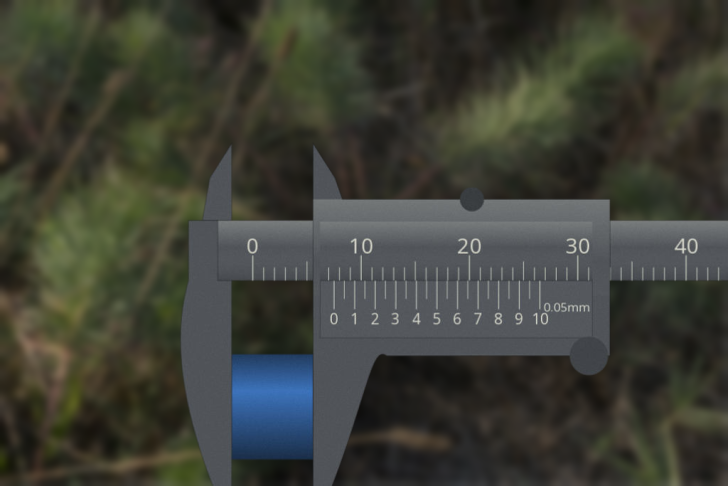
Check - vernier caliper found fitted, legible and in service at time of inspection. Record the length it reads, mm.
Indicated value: 7.5 mm
